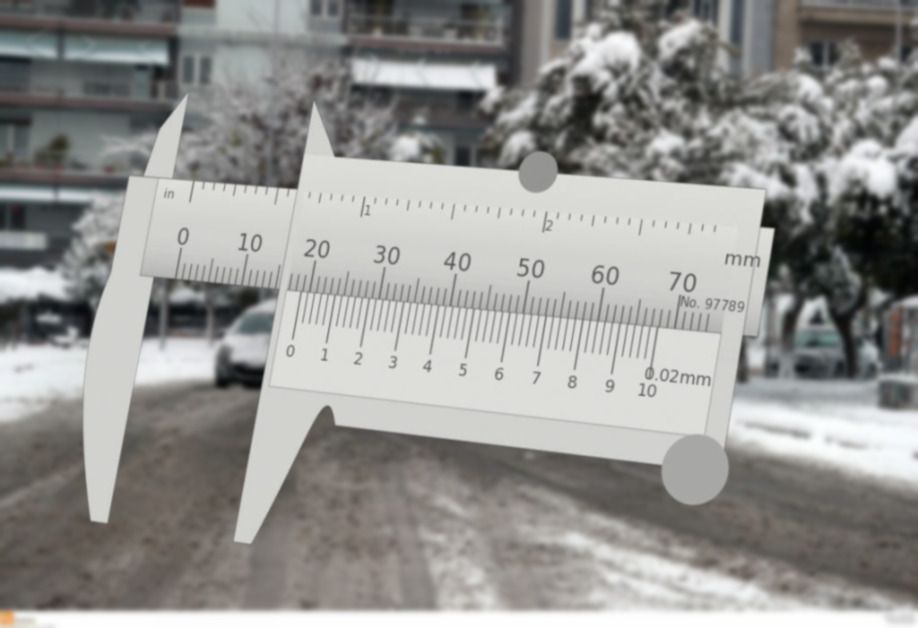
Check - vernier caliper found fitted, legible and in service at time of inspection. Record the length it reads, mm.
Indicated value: 18.8 mm
